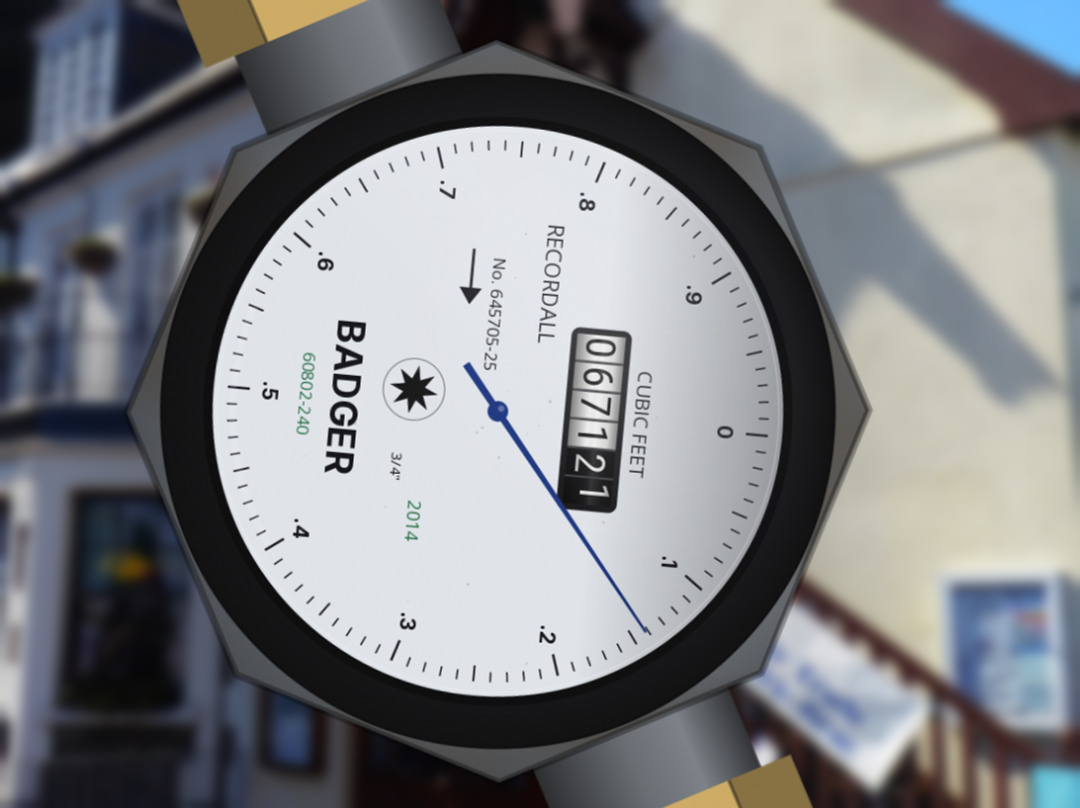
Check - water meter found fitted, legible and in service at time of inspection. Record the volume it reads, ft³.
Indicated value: 67121.14 ft³
